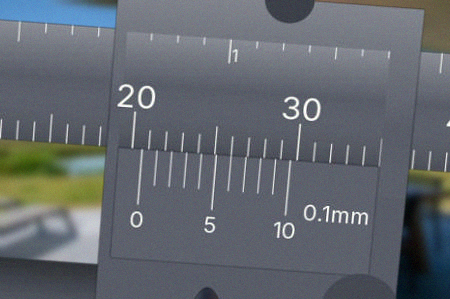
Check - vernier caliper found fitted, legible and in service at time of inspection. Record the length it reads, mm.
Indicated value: 20.6 mm
